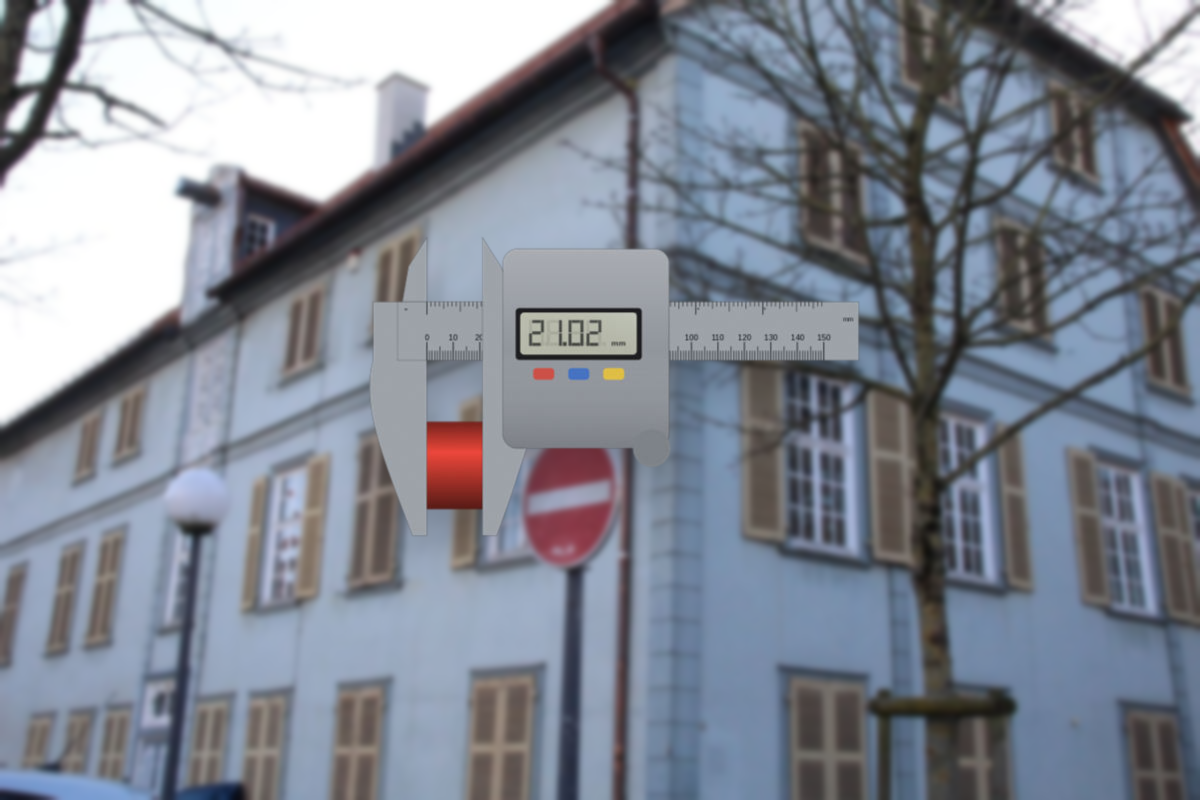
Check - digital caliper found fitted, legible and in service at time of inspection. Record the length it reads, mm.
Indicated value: 21.02 mm
